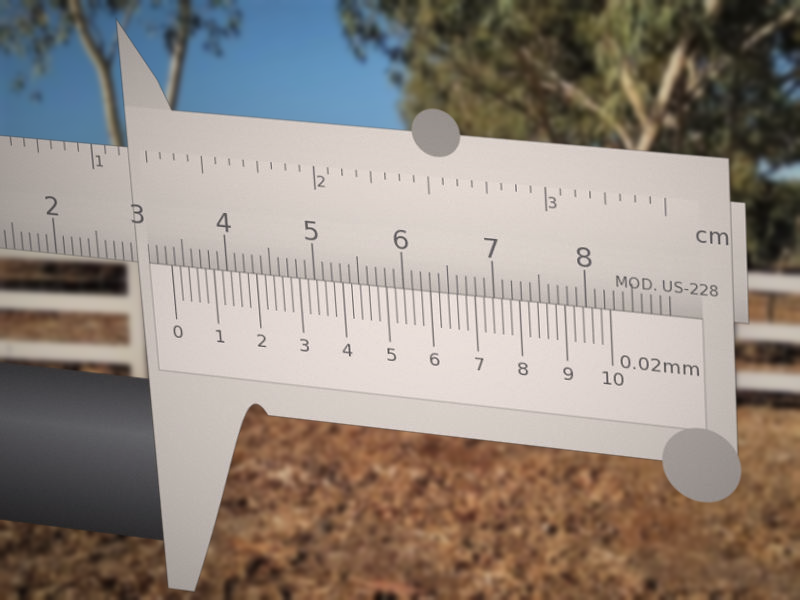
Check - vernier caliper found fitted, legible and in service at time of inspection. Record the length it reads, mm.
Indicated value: 33.6 mm
